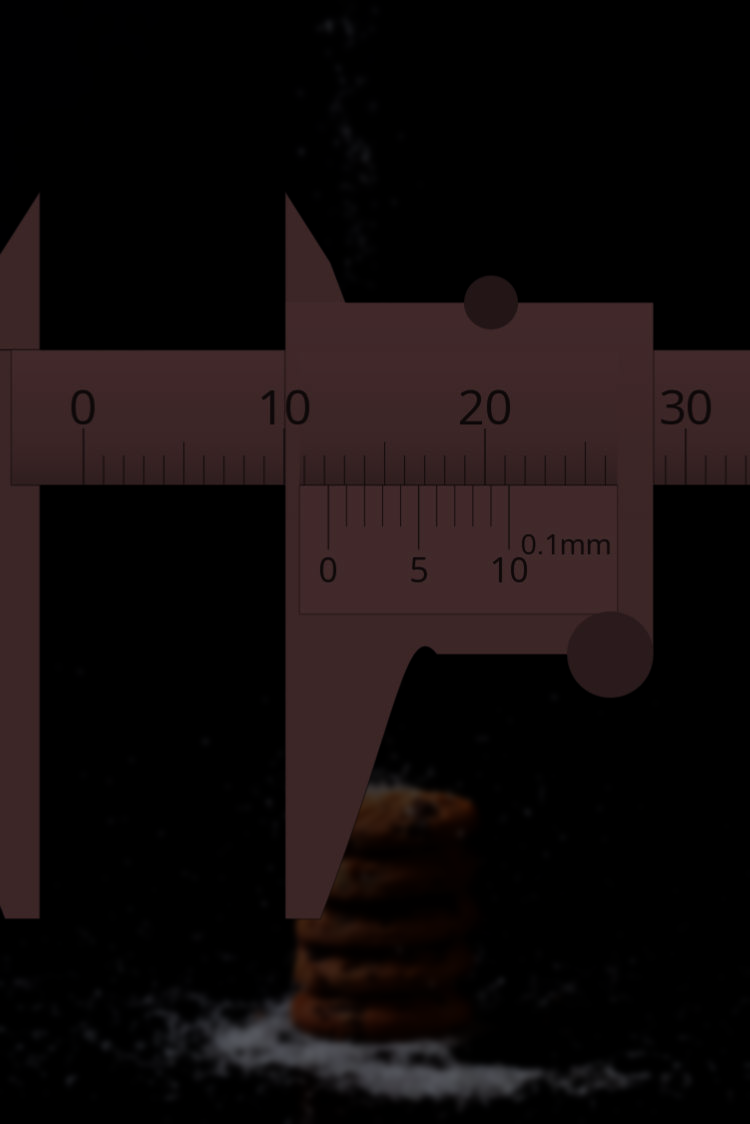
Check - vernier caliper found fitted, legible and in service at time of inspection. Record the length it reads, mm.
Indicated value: 12.2 mm
